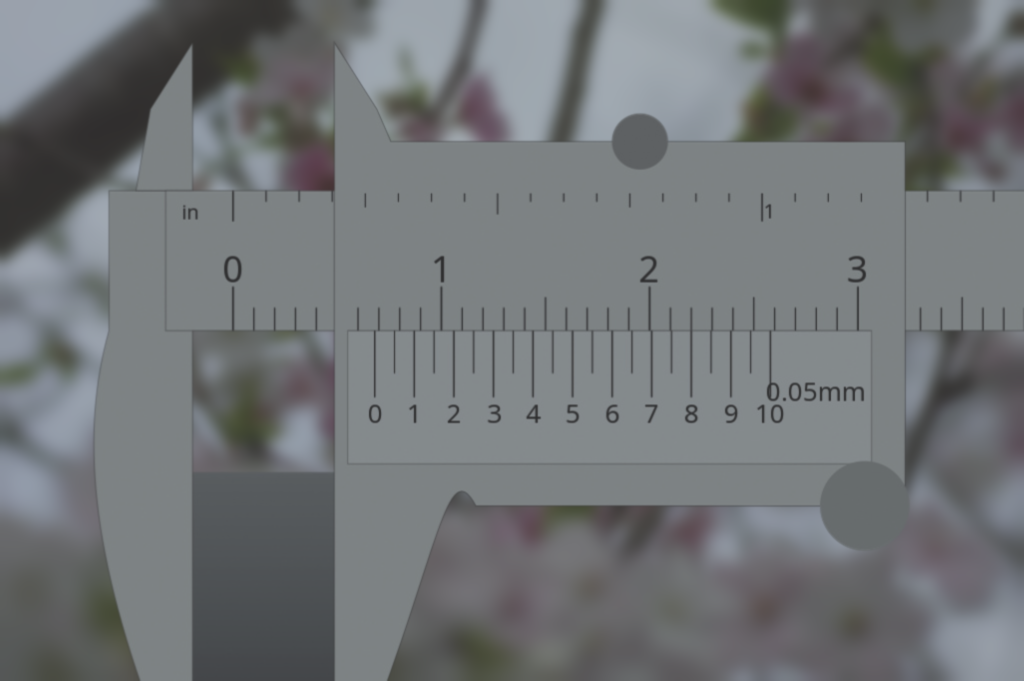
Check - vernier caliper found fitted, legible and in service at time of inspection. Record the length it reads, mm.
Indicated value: 6.8 mm
